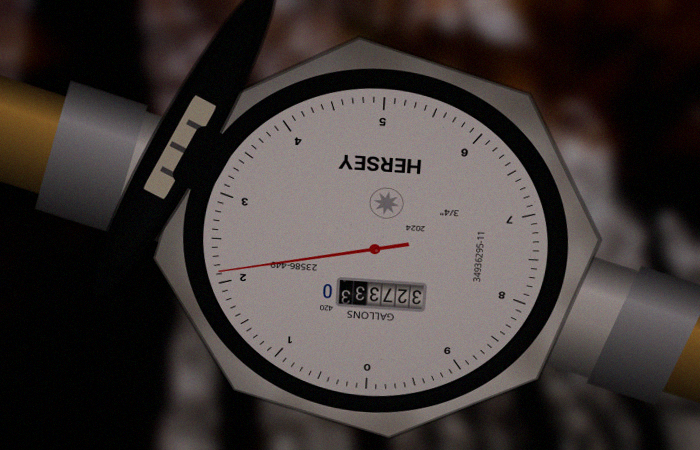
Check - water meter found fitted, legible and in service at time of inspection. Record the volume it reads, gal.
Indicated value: 3273332.1 gal
